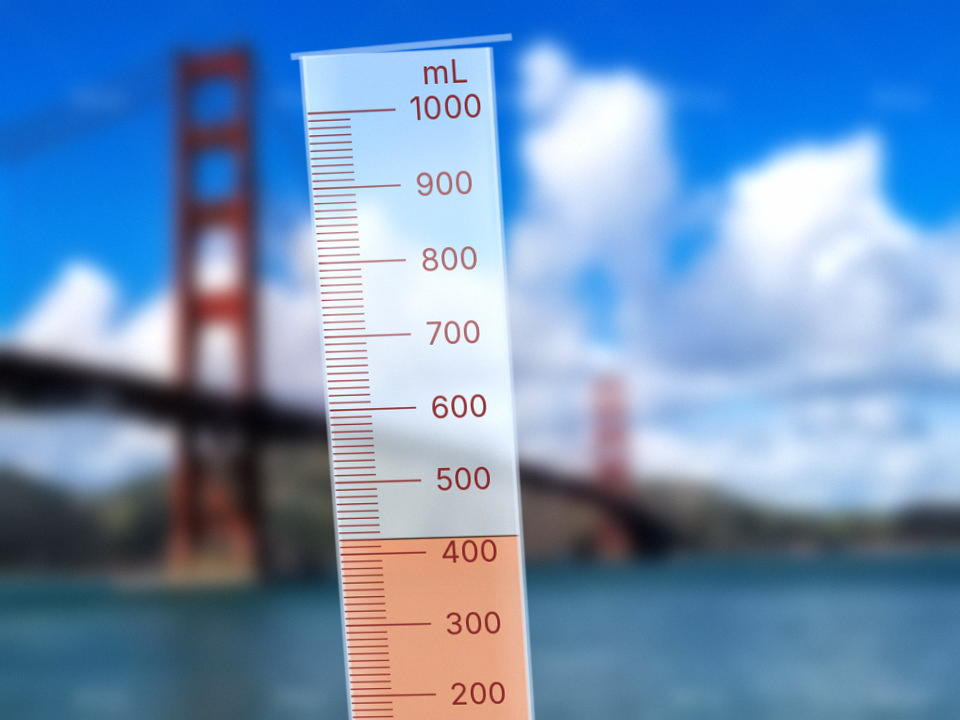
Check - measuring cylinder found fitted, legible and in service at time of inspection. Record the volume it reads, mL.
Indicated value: 420 mL
